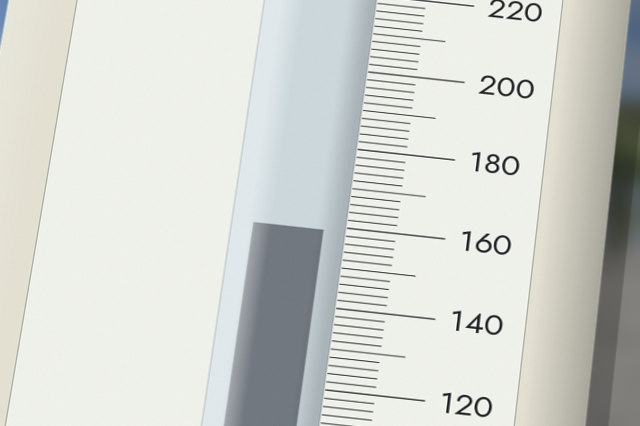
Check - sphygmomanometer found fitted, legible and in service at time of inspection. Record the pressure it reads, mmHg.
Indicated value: 159 mmHg
